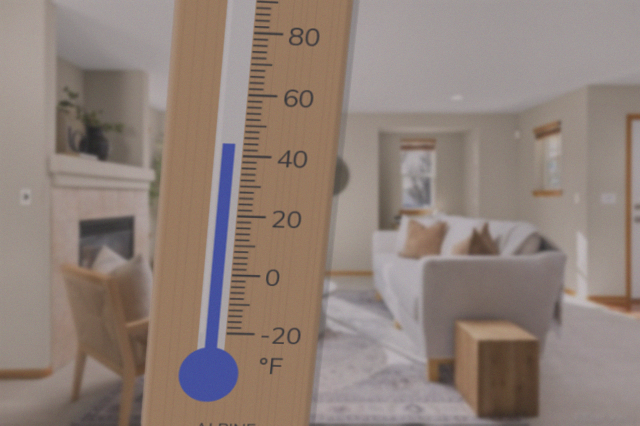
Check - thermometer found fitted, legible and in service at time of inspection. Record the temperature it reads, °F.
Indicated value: 44 °F
